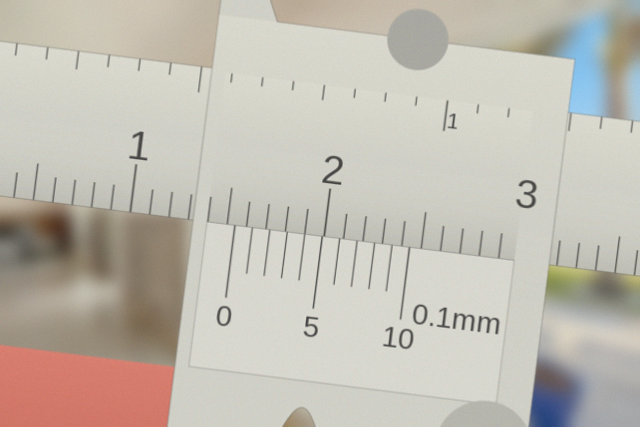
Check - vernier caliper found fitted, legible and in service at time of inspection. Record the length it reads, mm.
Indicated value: 15.4 mm
